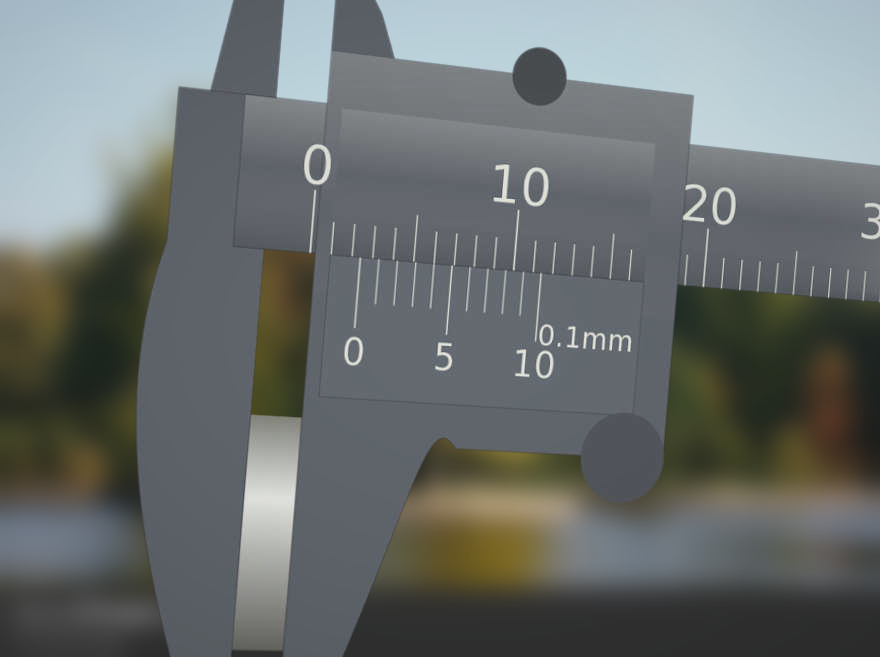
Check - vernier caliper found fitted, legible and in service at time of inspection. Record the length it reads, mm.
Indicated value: 2.4 mm
